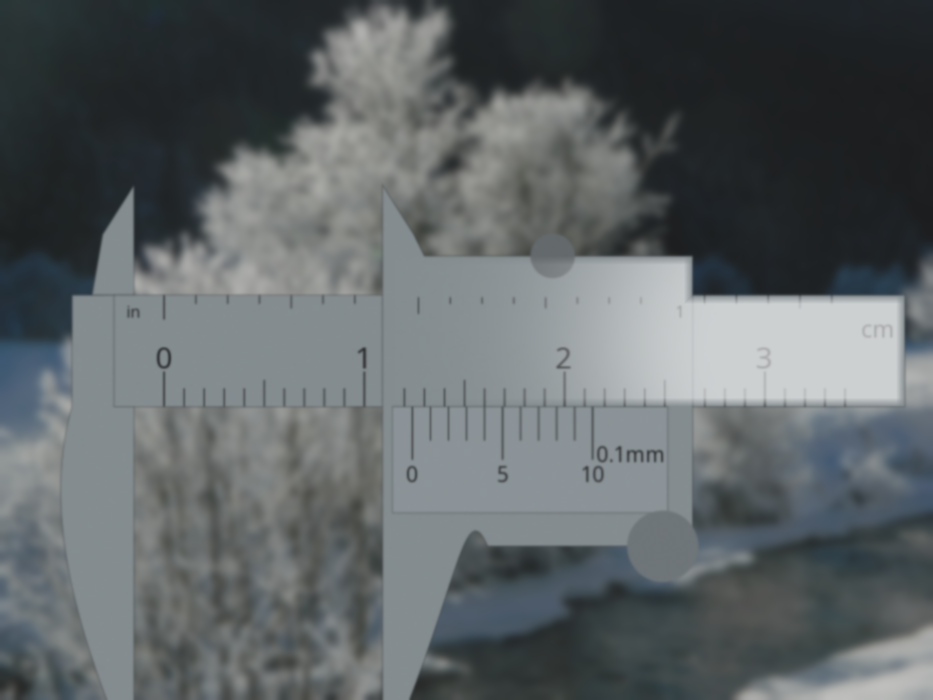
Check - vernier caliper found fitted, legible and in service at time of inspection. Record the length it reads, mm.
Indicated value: 12.4 mm
